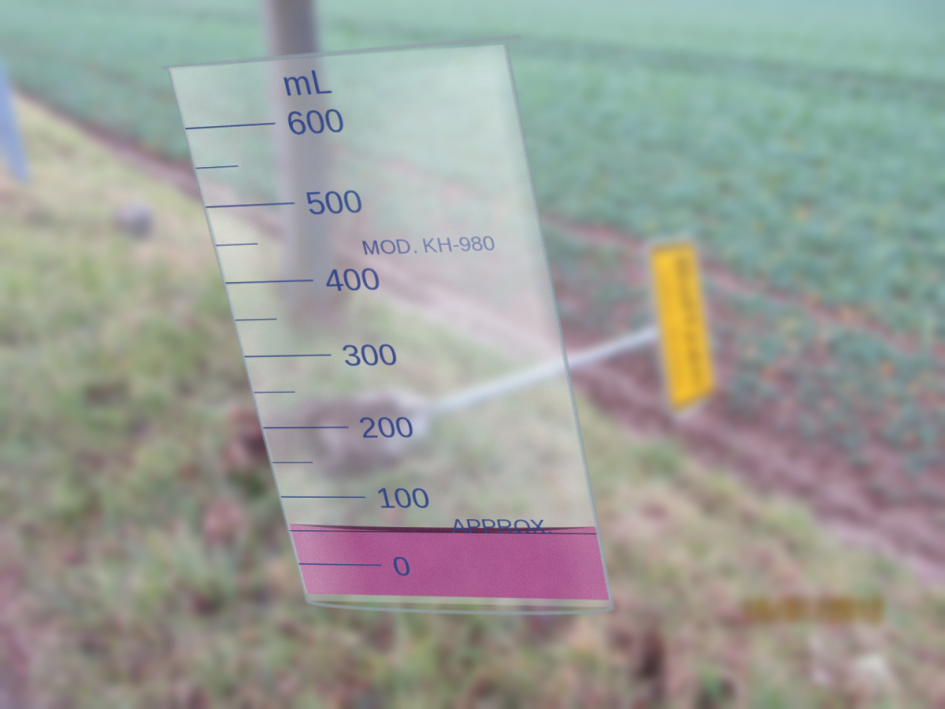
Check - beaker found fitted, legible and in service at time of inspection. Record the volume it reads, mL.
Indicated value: 50 mL
